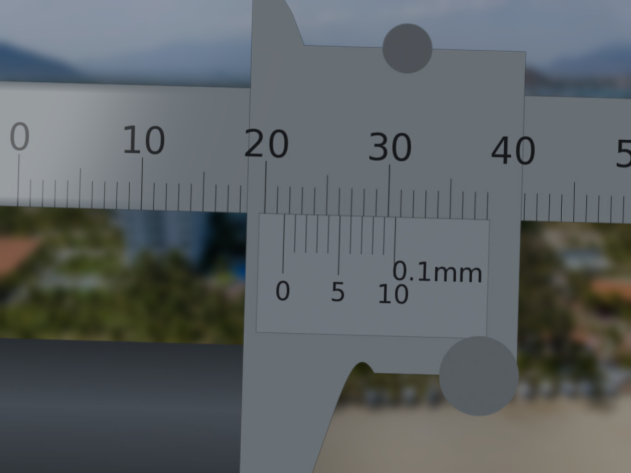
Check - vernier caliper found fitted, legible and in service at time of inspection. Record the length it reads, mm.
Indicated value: 21.6 mm
